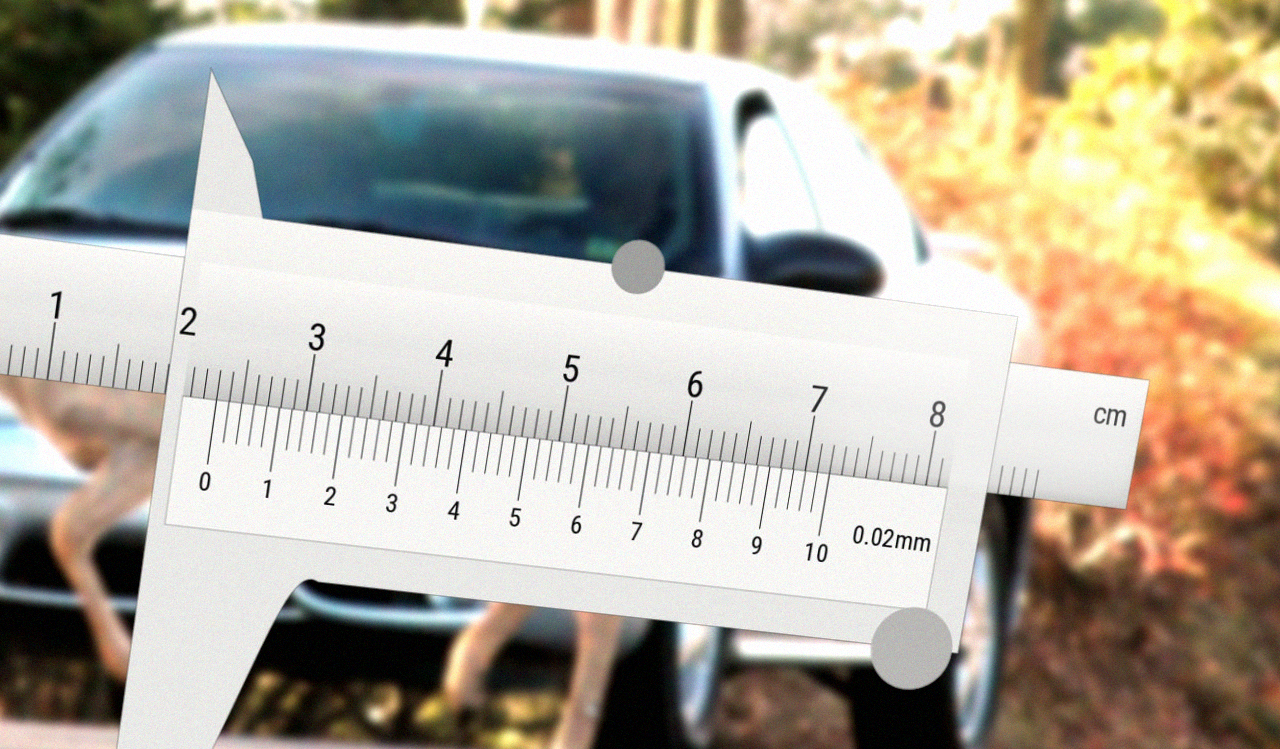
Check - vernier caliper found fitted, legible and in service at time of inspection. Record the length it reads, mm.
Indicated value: 23.0 mm
